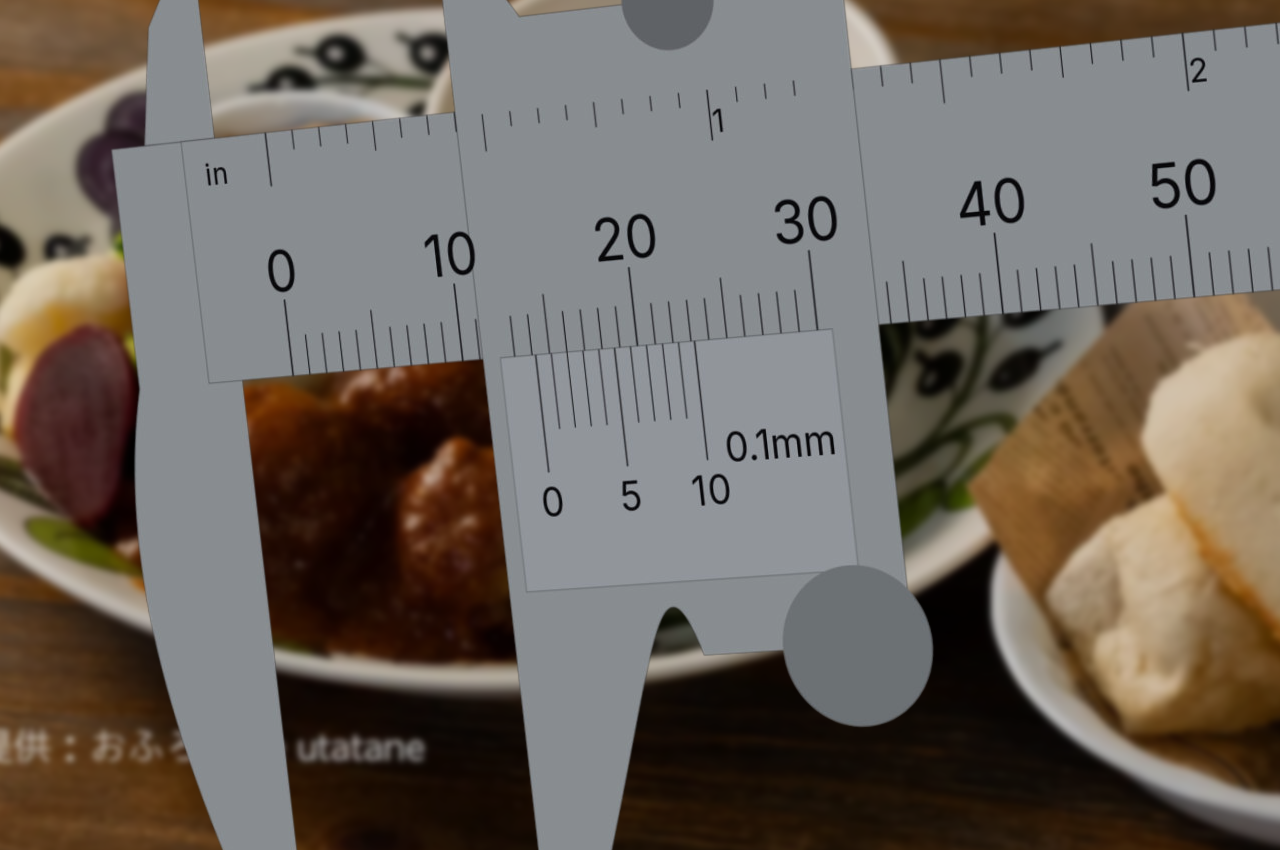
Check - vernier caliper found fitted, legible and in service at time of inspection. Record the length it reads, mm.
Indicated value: 14.2 mm
